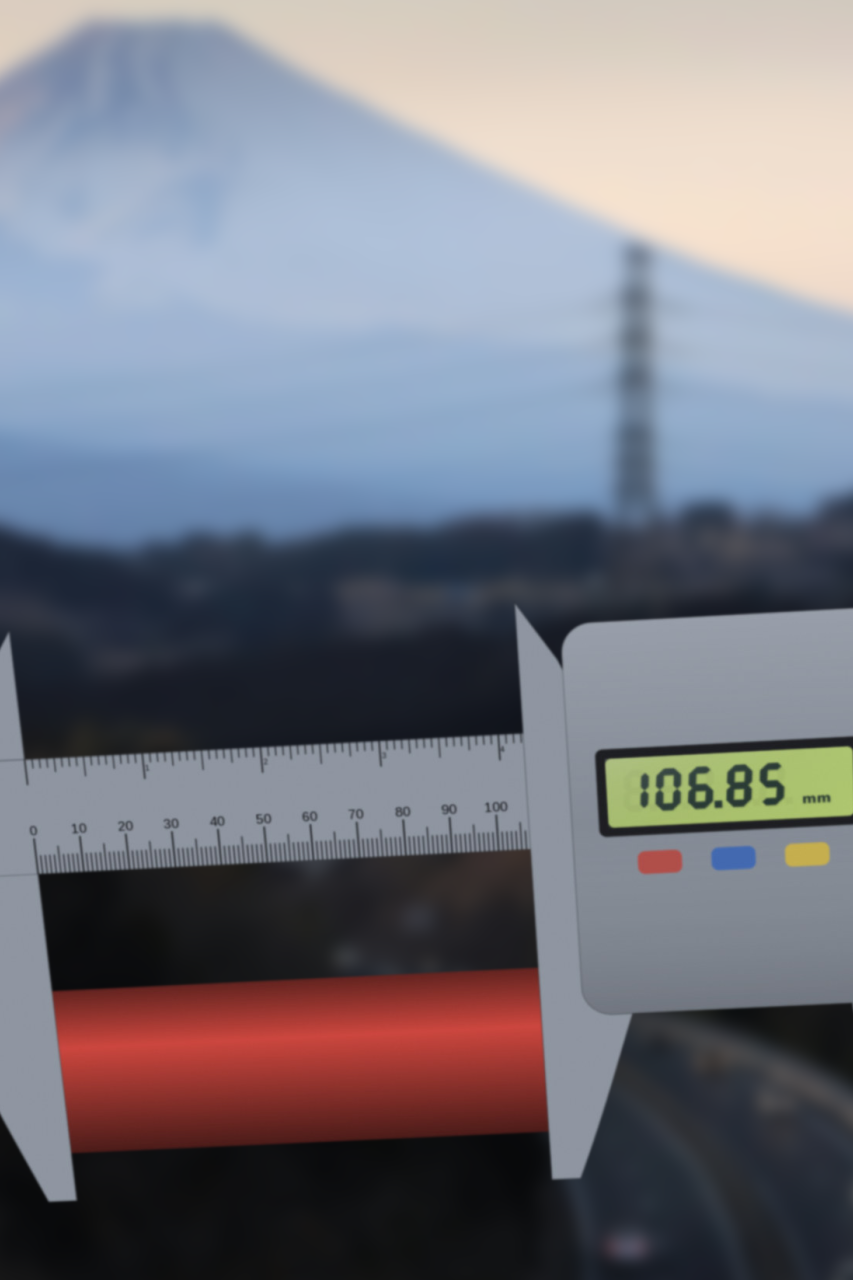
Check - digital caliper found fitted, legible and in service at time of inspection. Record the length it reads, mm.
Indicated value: 106.85 mm
